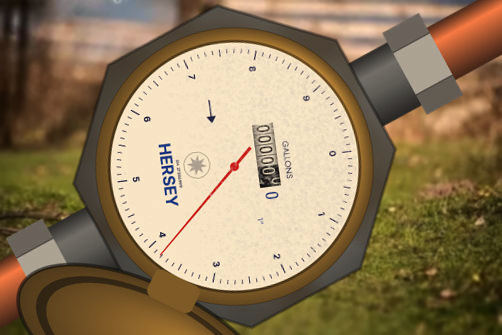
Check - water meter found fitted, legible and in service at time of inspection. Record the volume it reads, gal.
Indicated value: 3.8 gal
